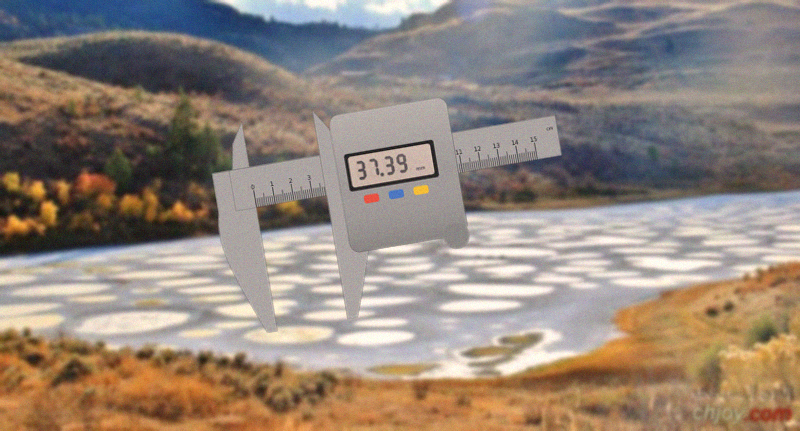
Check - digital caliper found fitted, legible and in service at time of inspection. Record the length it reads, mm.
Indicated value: 37.39 mm
